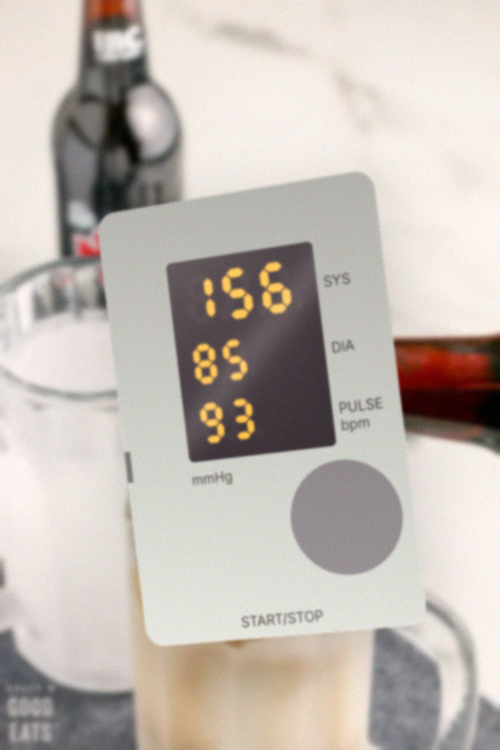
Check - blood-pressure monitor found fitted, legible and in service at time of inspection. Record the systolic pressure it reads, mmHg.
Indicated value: 156 mmHg
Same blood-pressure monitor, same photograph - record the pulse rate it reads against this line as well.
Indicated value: 93 bpm
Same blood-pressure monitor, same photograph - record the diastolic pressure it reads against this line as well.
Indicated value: 85 mmHg
